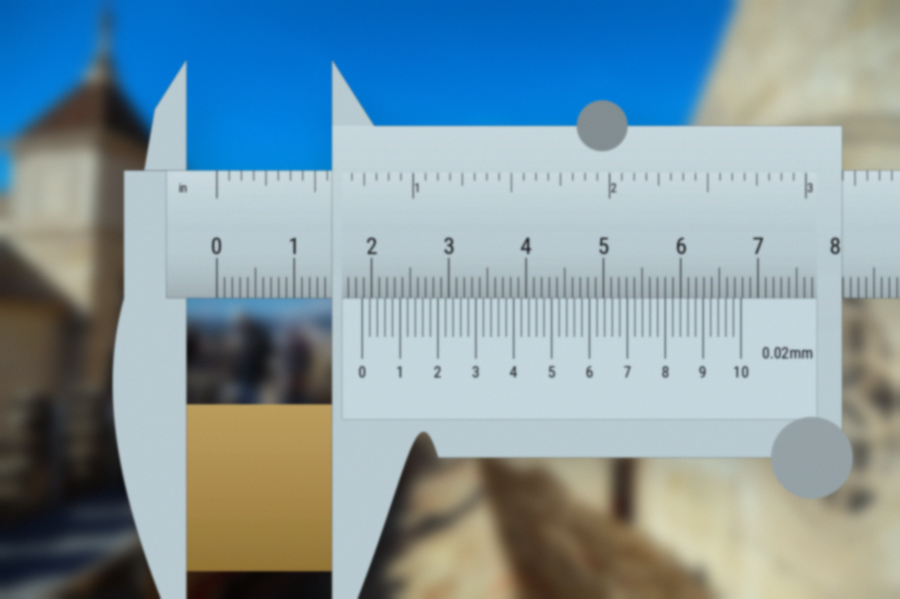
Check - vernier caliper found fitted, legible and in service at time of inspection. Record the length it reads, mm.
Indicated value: 18.8 mm
